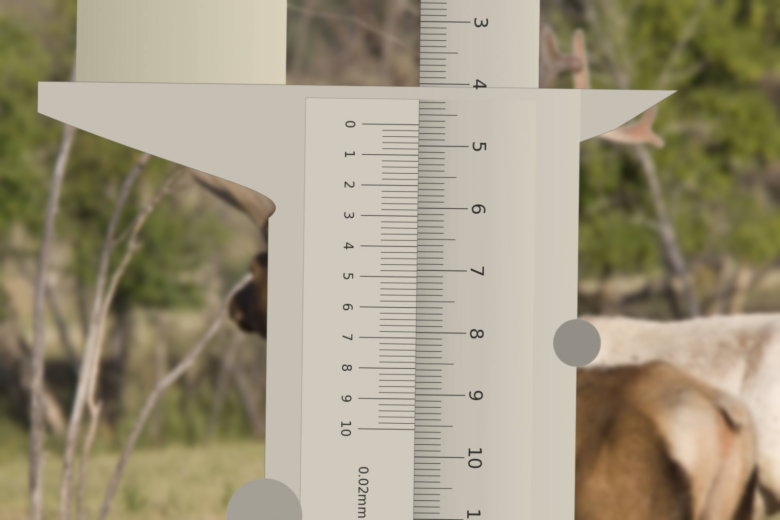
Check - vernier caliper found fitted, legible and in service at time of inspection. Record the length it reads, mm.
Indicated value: 46.6 mm
